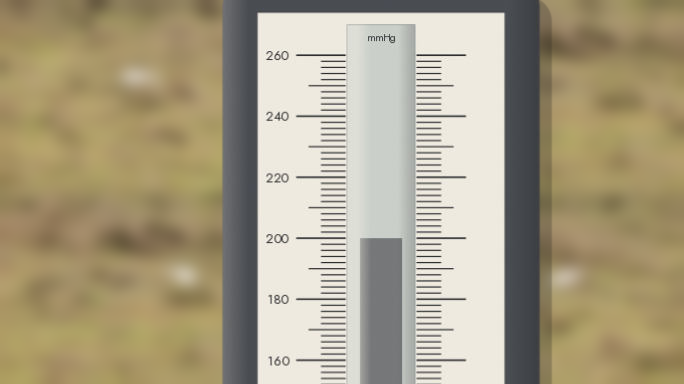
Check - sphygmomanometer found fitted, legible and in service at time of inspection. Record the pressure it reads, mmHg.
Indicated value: 200 mmHg
